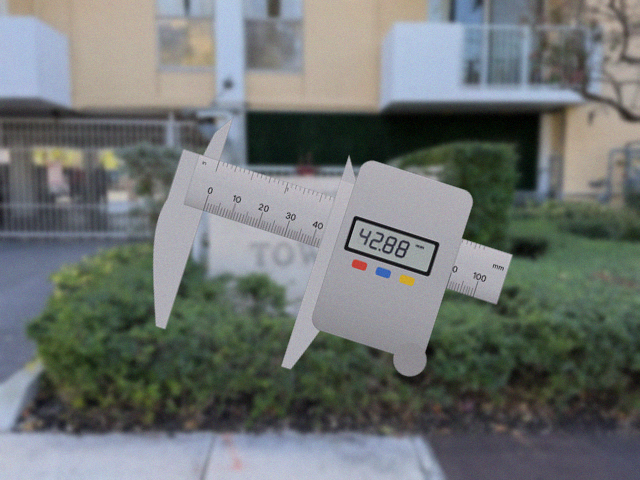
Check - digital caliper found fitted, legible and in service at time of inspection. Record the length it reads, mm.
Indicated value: 42.88 mm
